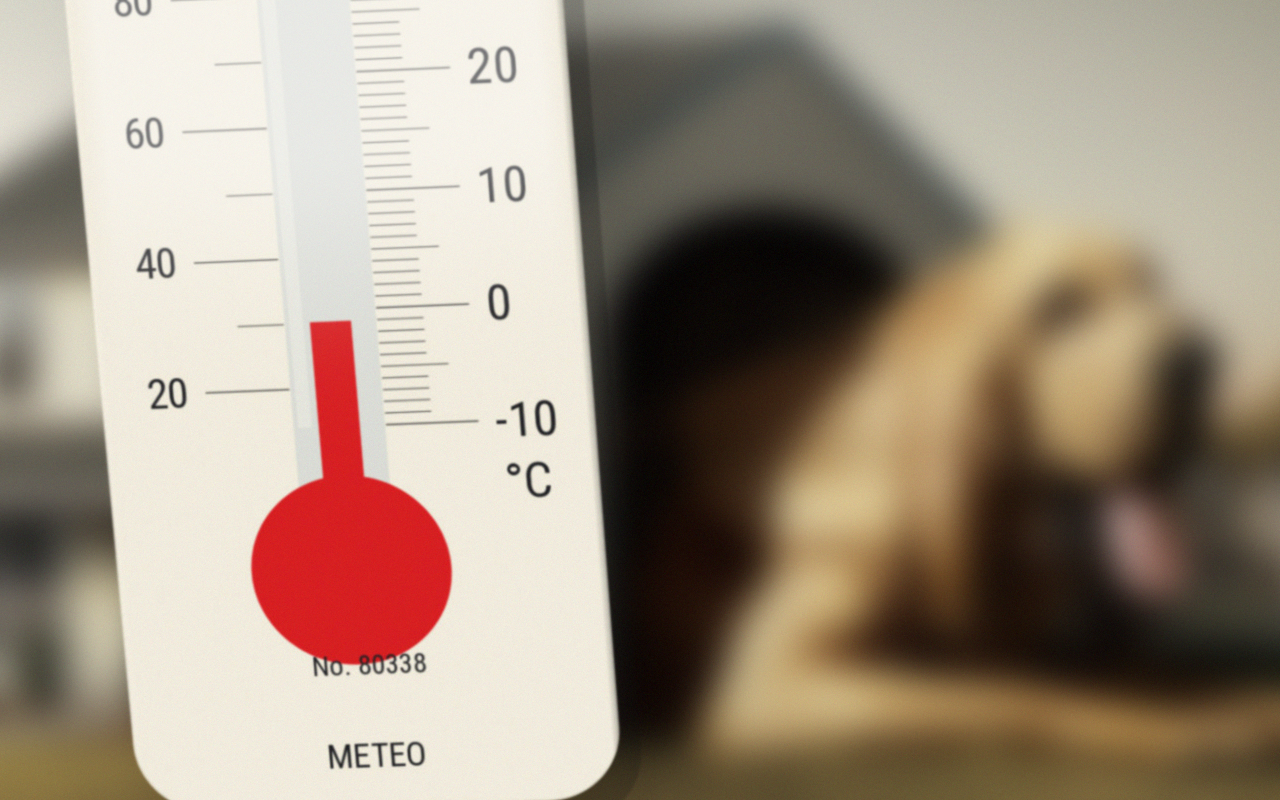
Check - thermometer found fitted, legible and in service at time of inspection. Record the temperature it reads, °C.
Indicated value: -1 °C
